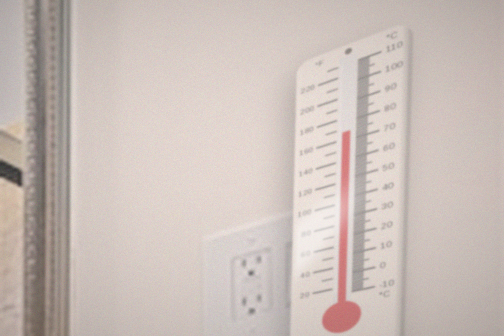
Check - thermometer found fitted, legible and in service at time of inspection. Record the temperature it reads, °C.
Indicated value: 75 °C
